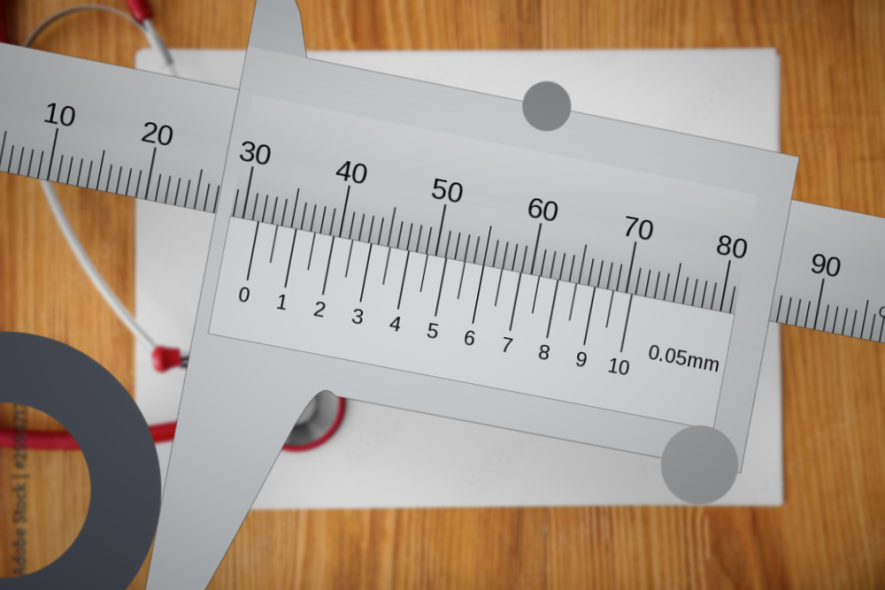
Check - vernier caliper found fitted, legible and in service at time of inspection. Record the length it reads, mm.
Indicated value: 31.6 mm
